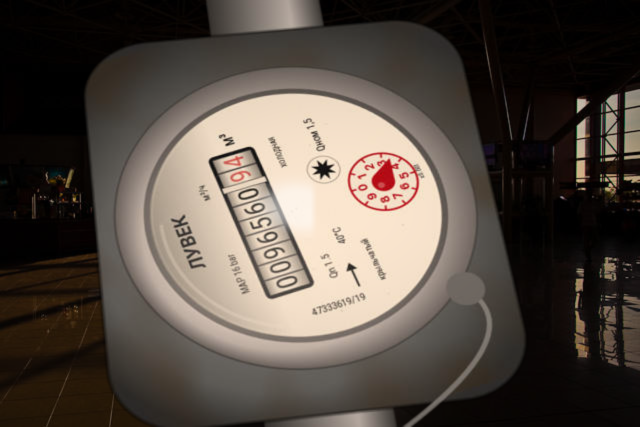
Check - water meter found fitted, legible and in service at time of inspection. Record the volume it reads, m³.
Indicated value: 96560.943 m³
